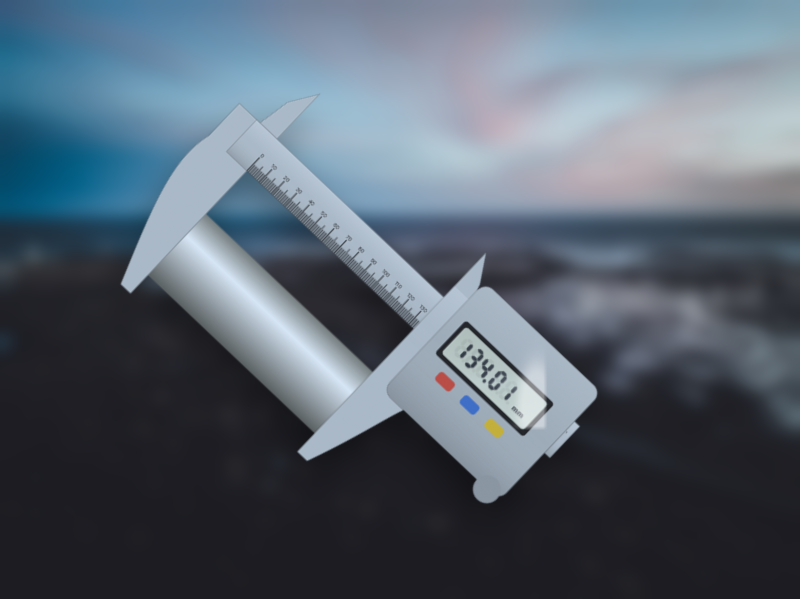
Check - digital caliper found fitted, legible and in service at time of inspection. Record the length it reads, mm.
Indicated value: 134.01 mm
